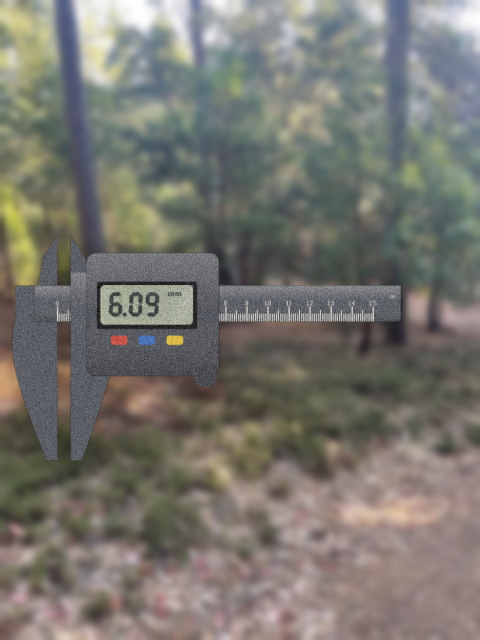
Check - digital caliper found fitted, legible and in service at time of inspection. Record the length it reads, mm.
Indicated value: 6.09 mm
